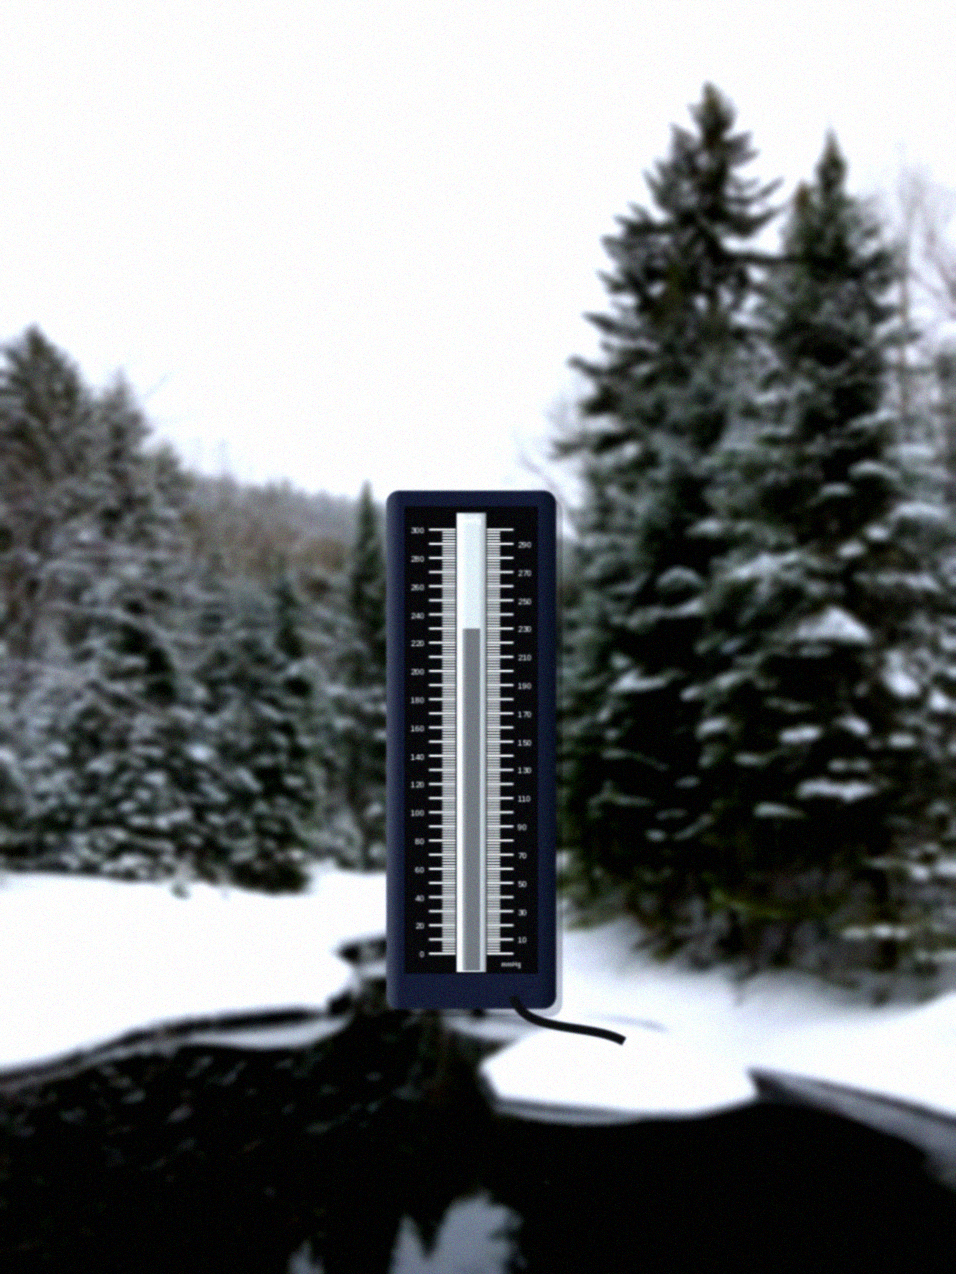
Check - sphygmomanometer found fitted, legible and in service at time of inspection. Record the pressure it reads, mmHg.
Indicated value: 230 mmHg
